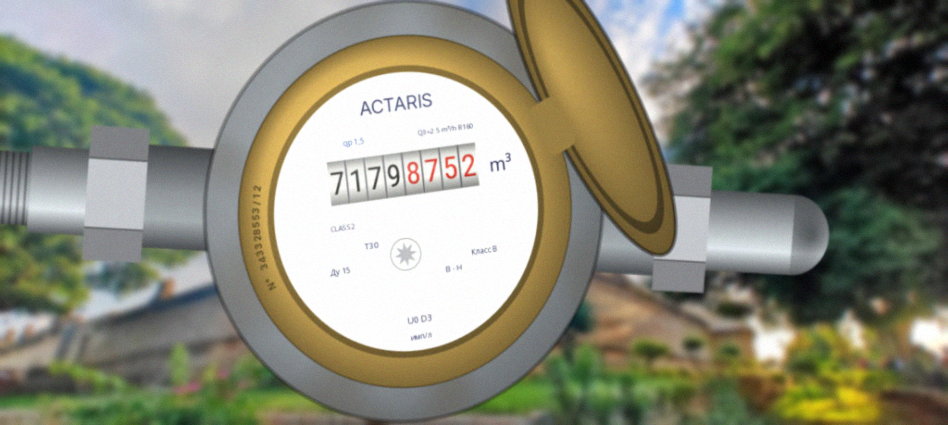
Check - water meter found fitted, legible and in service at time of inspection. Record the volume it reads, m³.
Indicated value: 7179.8752 m³
